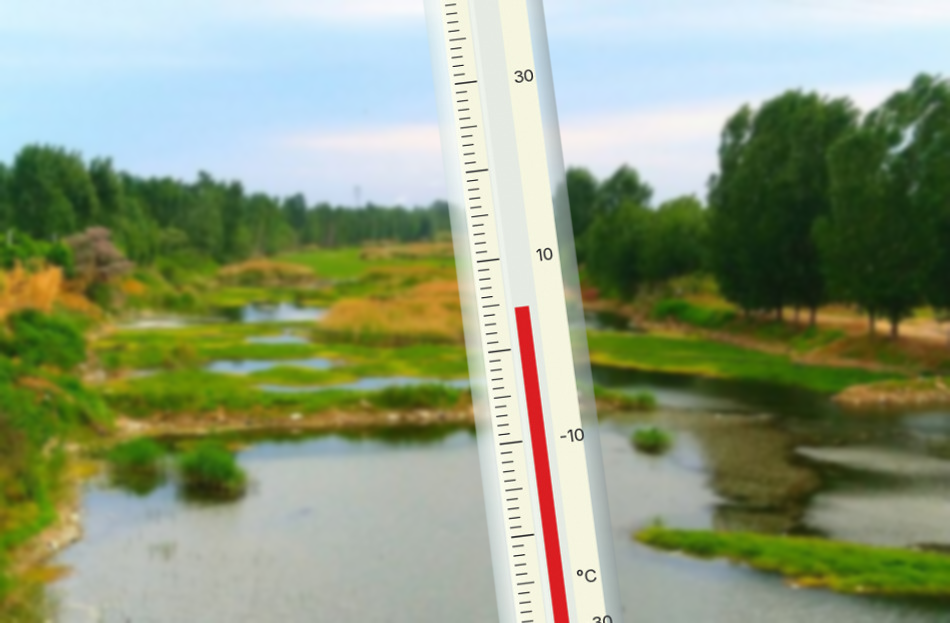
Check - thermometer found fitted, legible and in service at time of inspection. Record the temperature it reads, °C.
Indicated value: 4.5 °C
